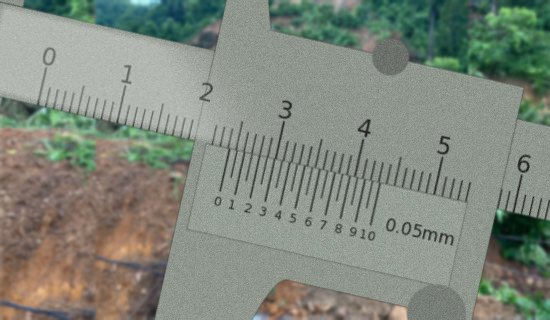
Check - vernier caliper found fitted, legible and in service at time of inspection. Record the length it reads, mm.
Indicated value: 24.2 mm
